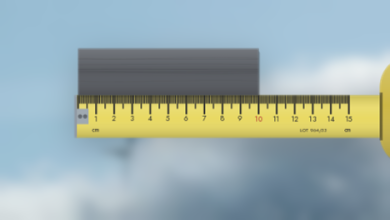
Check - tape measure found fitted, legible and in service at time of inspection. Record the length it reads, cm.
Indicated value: 10 cm
